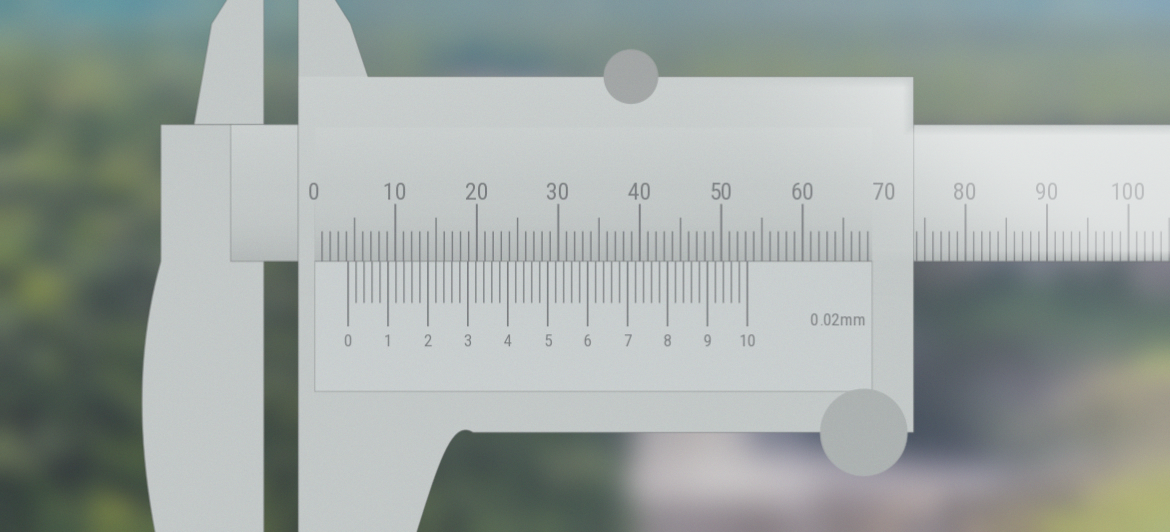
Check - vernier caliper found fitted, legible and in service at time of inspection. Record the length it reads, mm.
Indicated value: 4.2 mm
